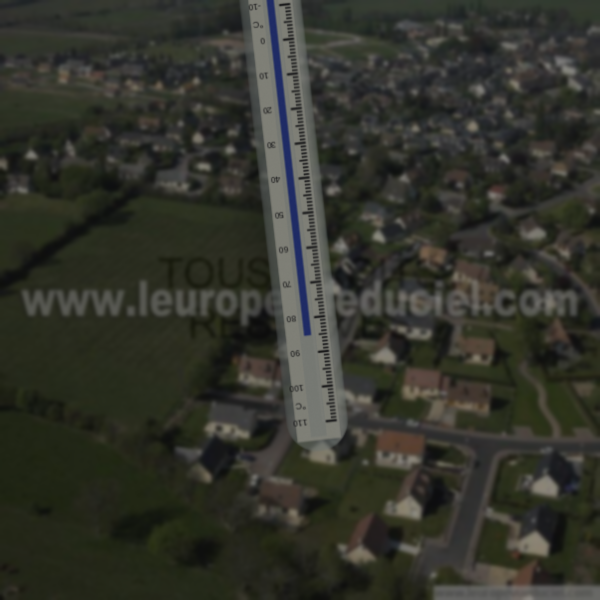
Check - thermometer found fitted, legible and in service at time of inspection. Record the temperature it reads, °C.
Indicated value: 85 °C
